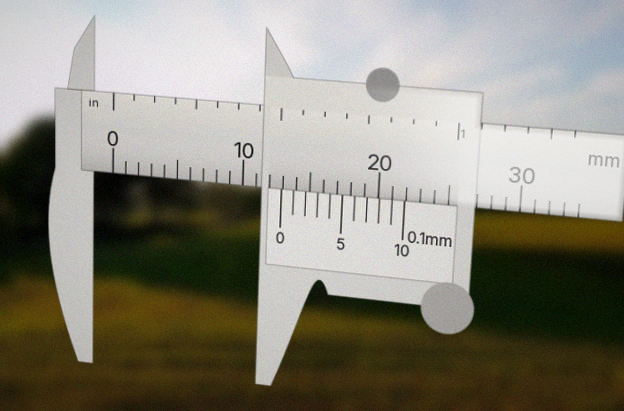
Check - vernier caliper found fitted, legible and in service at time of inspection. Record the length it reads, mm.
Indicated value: 12.9 mm
